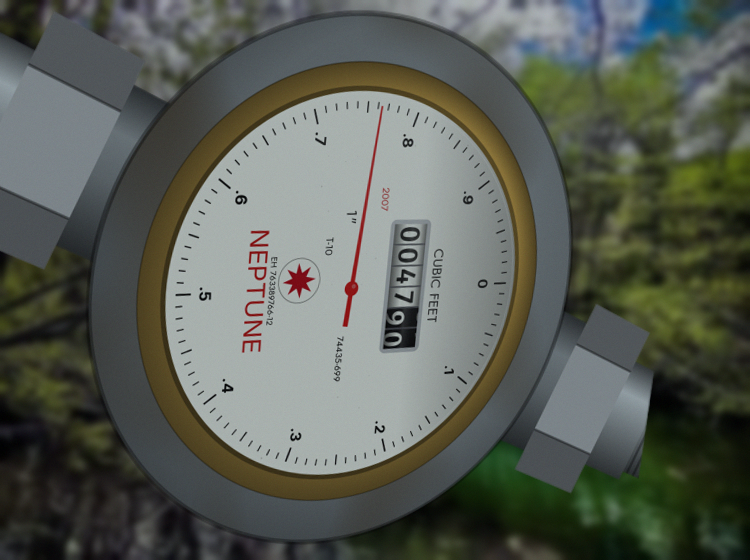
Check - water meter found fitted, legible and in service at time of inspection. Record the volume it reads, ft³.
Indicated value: 4789.76 ft³
